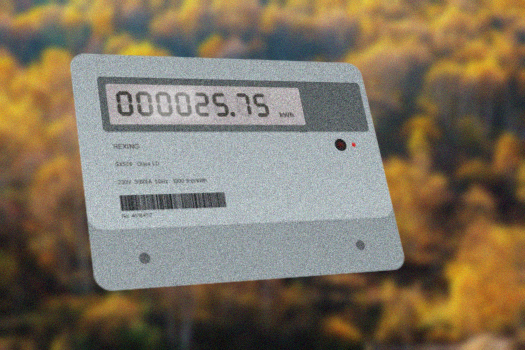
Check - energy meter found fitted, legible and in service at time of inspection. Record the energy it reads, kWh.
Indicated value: 25.75 kWh
